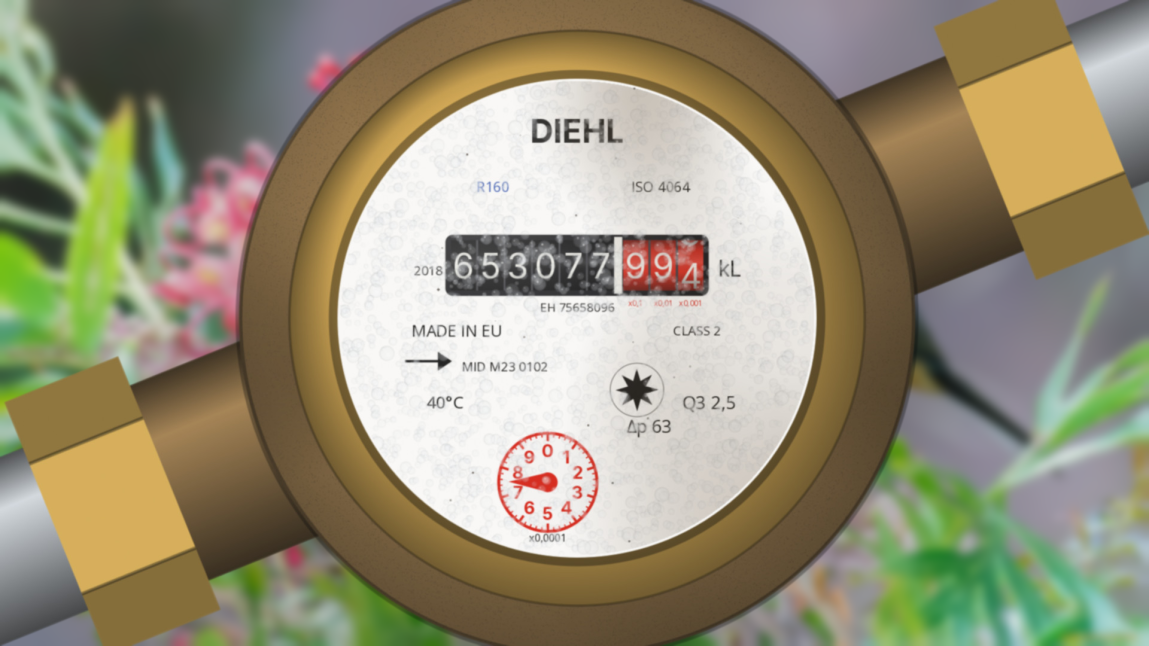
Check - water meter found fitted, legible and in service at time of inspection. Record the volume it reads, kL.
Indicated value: 653077.9937 kL
